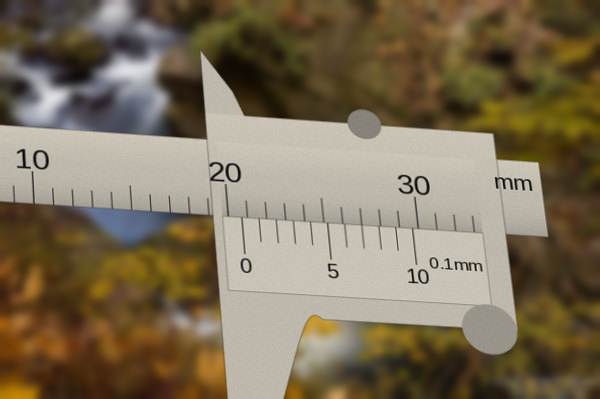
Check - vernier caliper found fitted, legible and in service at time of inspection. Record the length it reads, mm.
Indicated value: 20.7 mm
